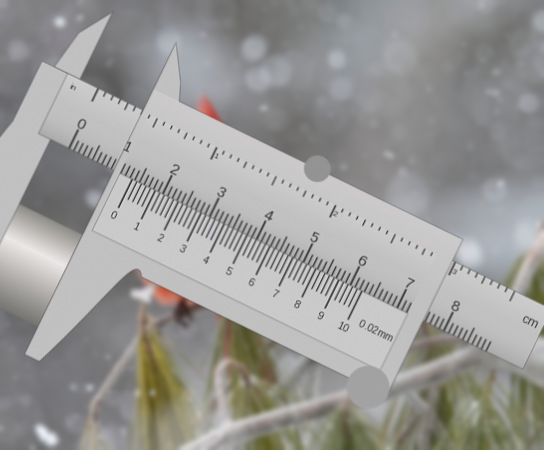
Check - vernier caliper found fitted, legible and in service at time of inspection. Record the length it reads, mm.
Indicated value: 13.5 mm
